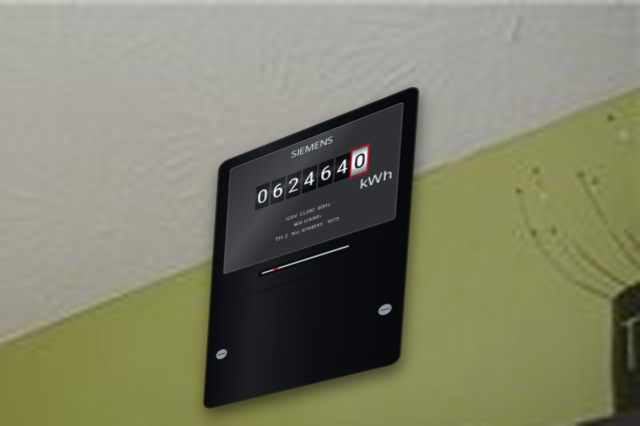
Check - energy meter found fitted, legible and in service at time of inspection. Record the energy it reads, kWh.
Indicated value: 62464.0 kWh
